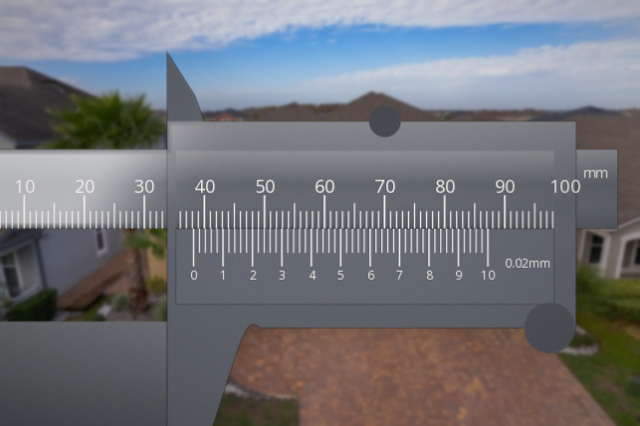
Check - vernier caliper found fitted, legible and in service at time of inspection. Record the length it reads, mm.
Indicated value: 38.2 mm
